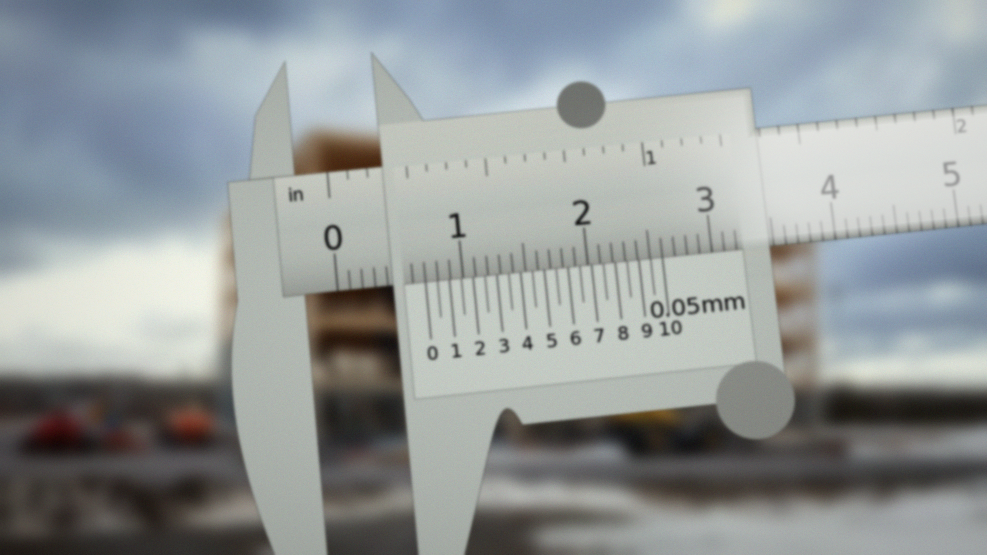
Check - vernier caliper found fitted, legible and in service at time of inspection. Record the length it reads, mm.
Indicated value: 7.0 mm
